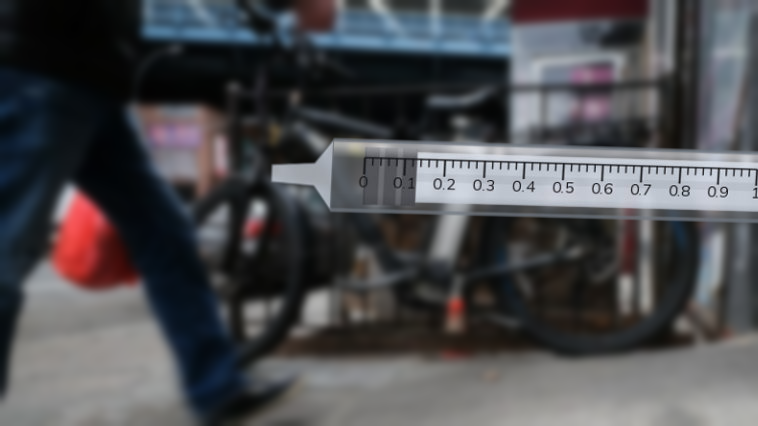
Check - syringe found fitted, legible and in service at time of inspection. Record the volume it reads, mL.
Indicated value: 0 mL
